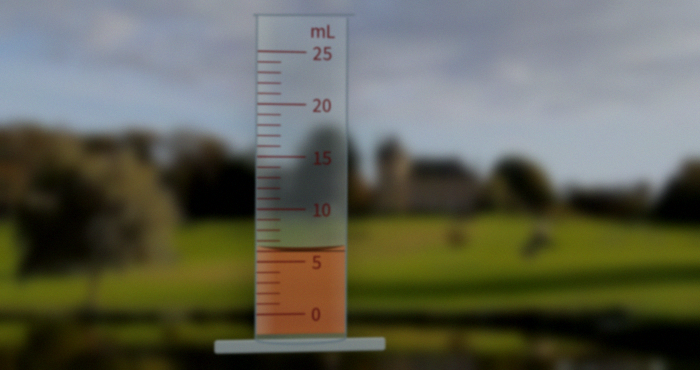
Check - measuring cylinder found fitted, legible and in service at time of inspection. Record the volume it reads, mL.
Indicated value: 6 mL
